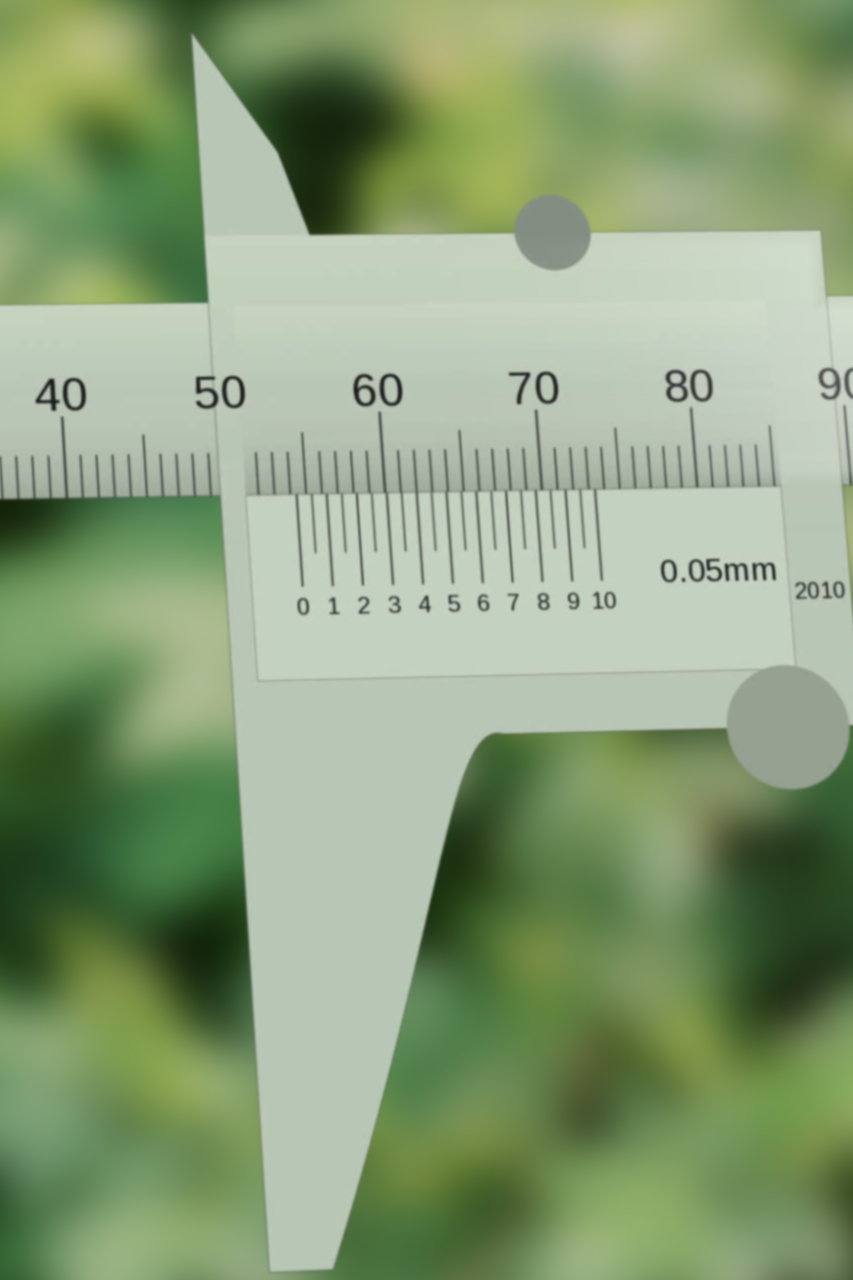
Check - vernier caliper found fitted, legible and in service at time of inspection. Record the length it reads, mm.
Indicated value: 54.4 mm
